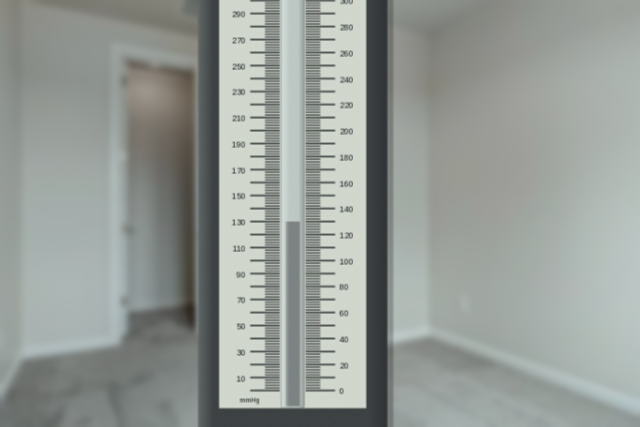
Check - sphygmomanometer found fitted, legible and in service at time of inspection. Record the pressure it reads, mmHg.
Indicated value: 130 mmHg
